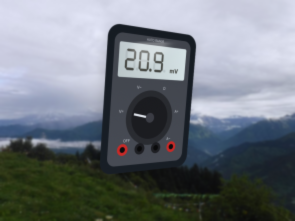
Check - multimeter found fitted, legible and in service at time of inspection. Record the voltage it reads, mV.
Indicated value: 20.9 mV
